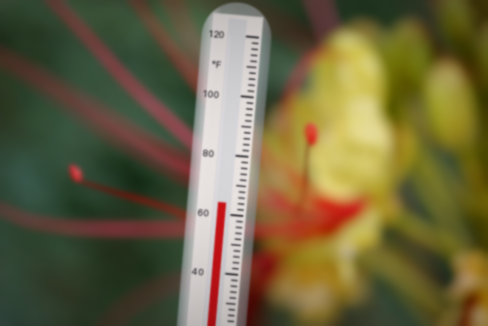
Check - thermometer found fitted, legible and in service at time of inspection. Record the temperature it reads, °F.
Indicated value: 64 °F
